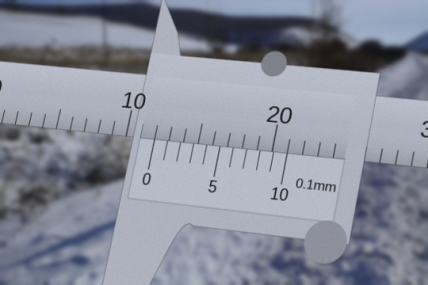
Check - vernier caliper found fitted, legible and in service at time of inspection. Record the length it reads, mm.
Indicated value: 12.0 mm
